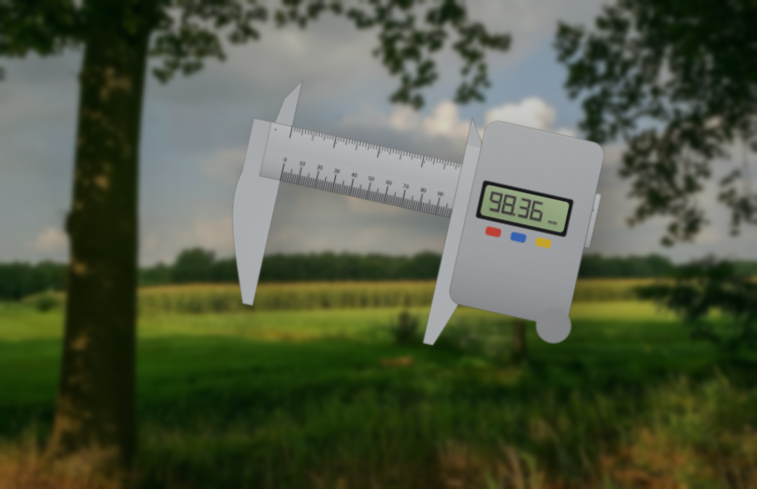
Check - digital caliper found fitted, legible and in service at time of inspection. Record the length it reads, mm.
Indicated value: 98.36 mm
